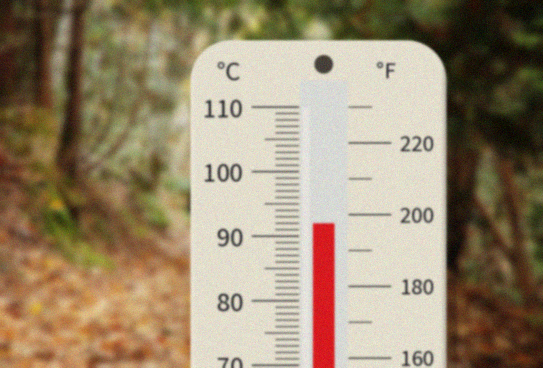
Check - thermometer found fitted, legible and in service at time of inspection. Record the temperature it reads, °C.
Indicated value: 92 °C
